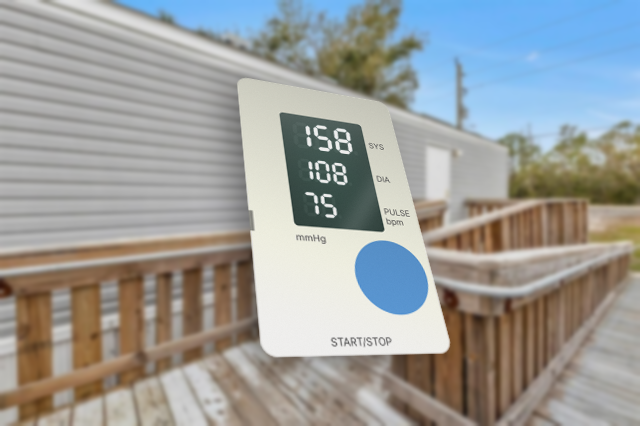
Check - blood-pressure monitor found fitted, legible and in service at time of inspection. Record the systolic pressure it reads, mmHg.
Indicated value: 158 mmHg
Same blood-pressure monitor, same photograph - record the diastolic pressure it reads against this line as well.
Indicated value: 108 mmHg
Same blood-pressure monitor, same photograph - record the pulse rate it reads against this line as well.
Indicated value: 75 bpm
